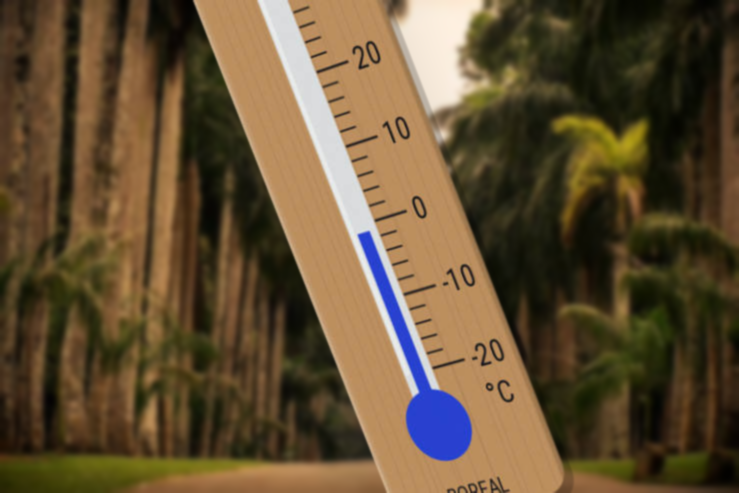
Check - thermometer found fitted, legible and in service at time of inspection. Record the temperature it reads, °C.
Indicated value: -1 °C
